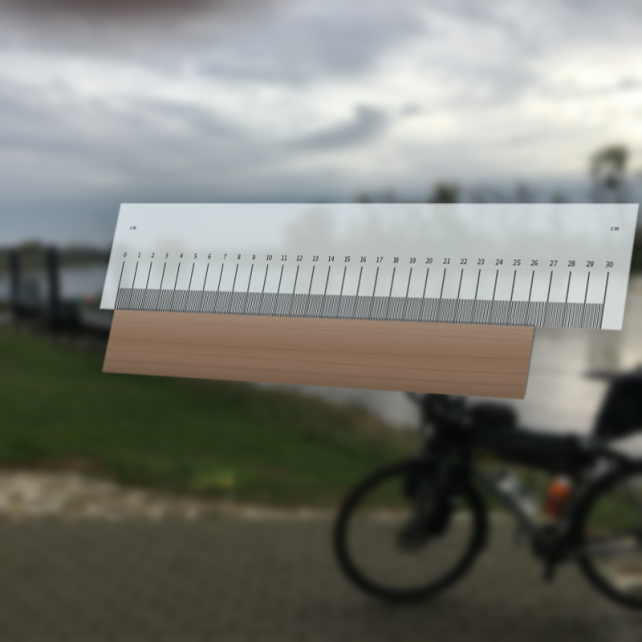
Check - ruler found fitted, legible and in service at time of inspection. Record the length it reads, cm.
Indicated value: 26.5 cm
